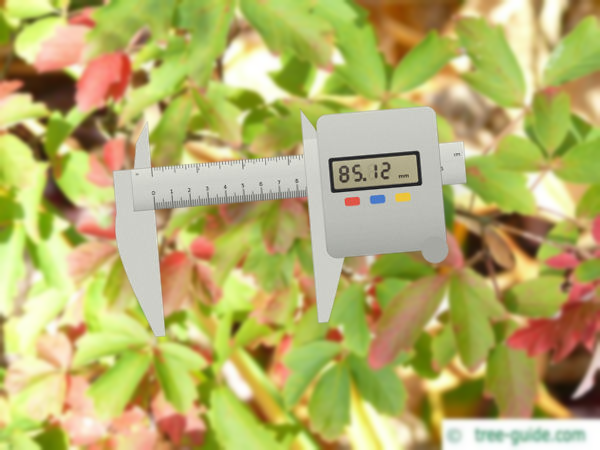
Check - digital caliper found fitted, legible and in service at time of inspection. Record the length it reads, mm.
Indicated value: 85.12 mm
